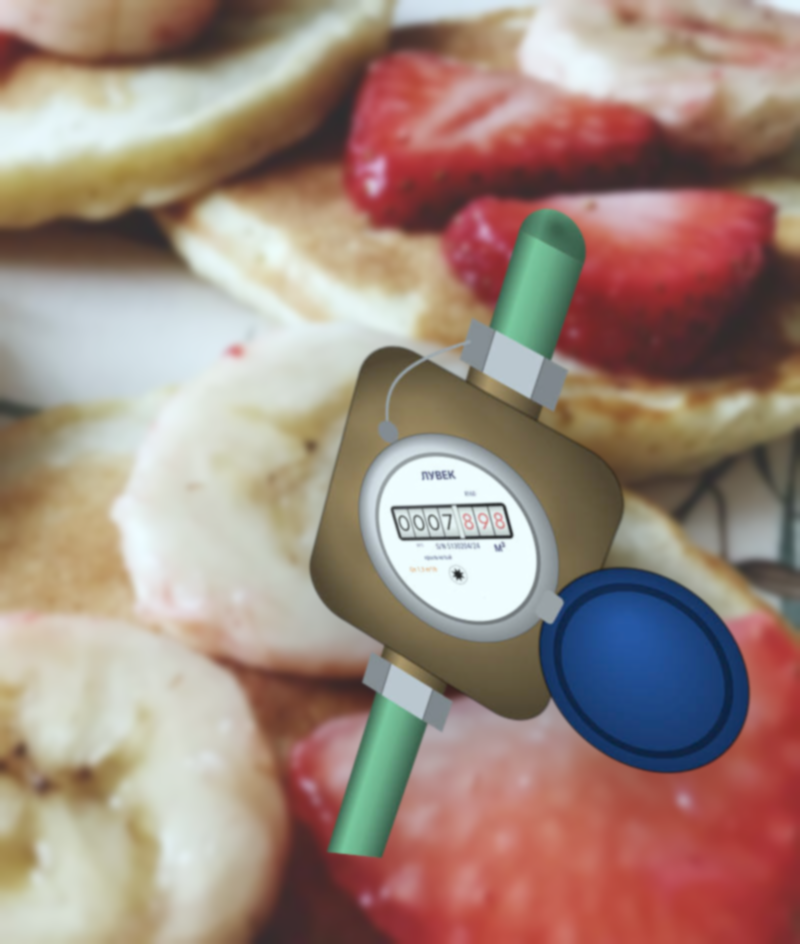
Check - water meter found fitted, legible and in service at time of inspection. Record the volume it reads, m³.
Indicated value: 7.898 m³
